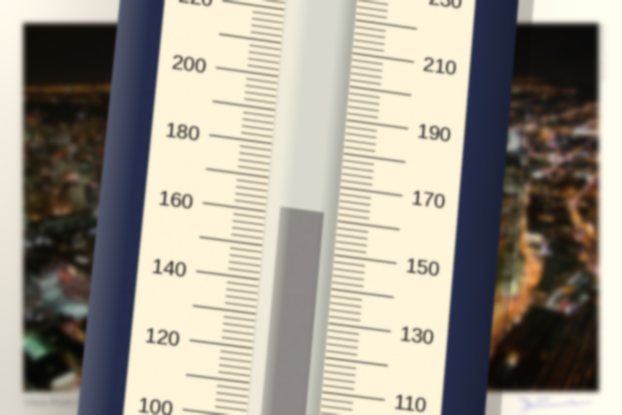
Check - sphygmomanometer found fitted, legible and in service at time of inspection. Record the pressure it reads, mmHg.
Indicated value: 162 mmHg
